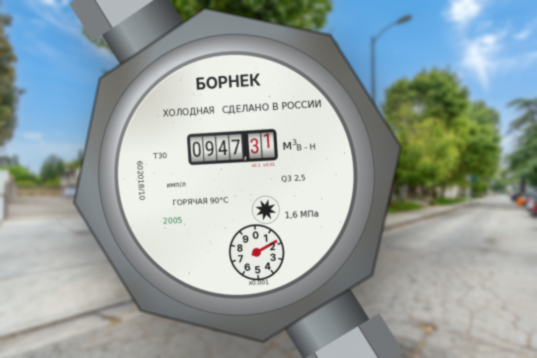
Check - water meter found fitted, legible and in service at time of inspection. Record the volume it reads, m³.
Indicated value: 947.311 m³
